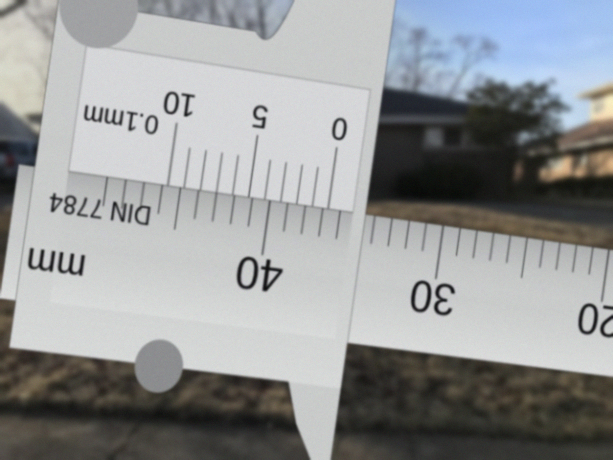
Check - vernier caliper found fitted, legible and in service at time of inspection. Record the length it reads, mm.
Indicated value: 36.7 mm
